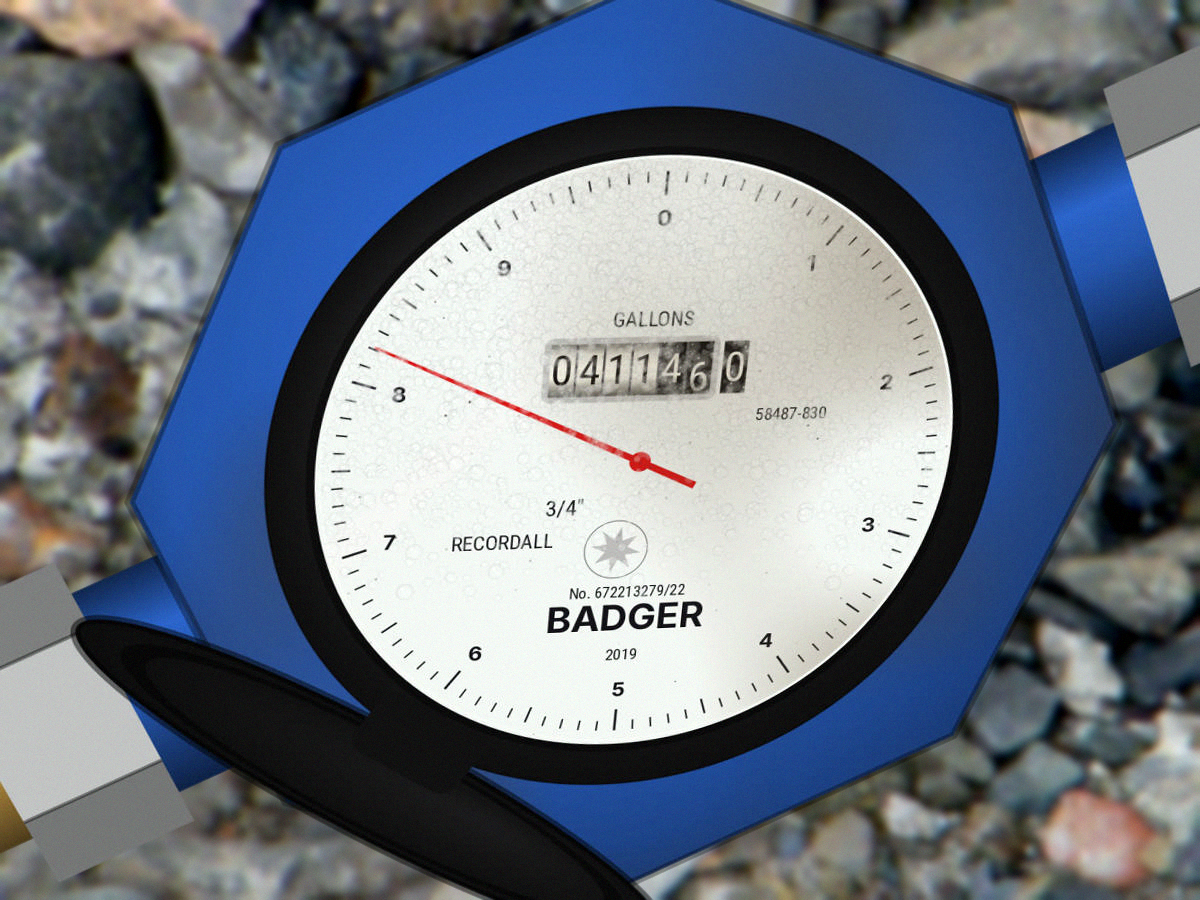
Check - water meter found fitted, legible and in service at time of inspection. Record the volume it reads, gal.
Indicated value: 411458.2 gal
